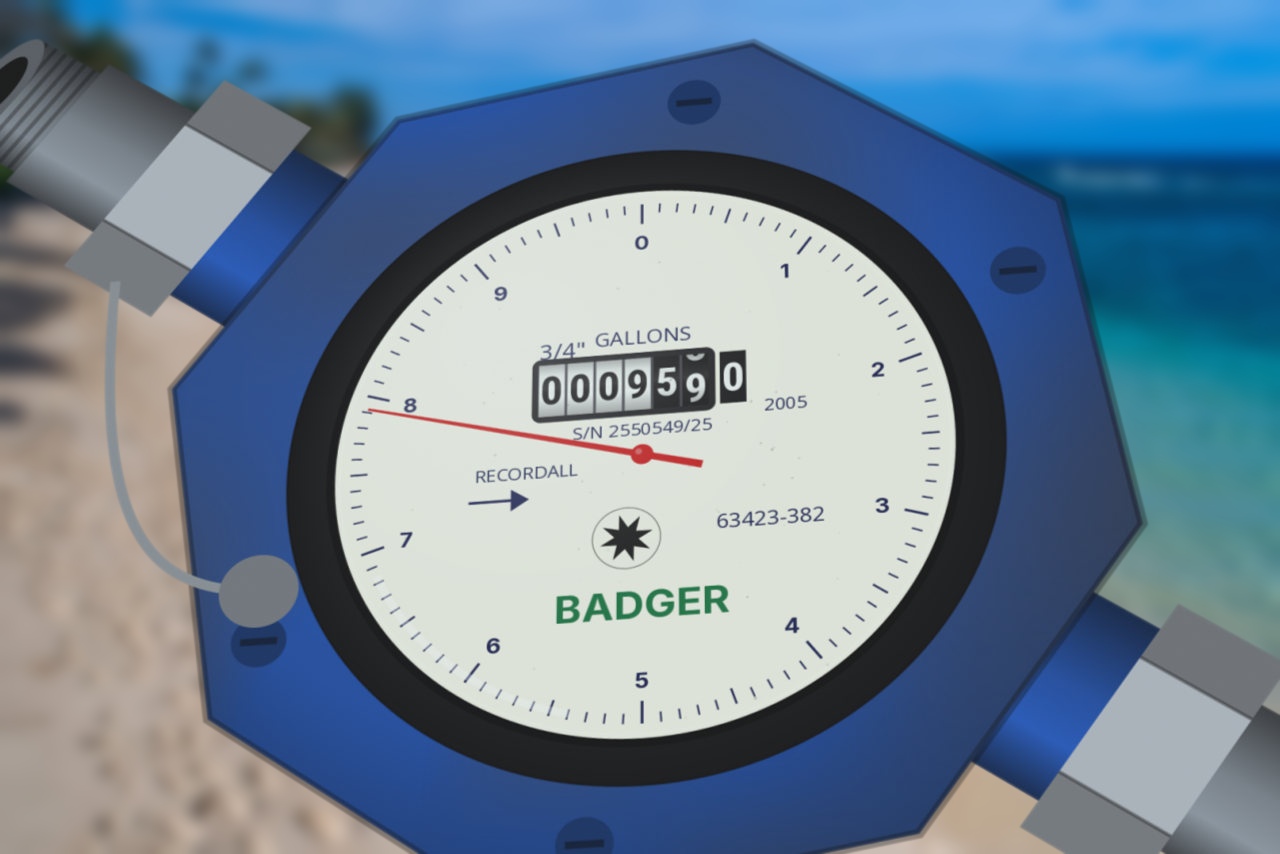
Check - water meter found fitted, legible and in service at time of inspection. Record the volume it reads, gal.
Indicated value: 9587.9 gal
